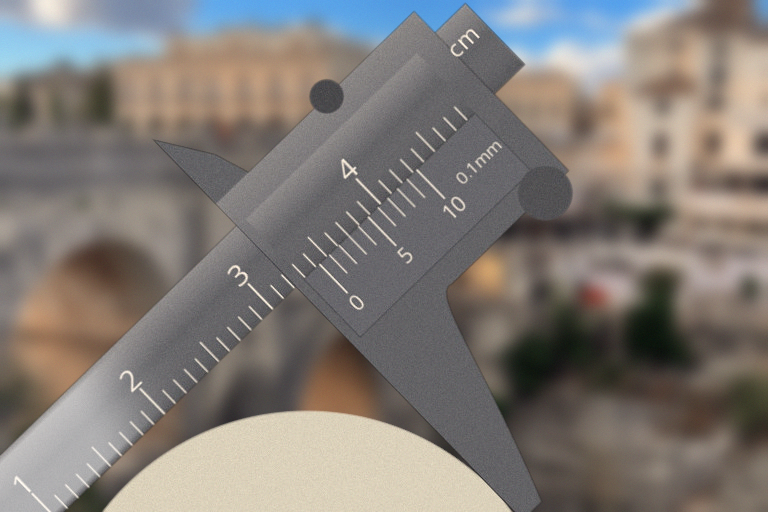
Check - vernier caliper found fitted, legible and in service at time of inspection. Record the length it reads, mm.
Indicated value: 34.3 mm
